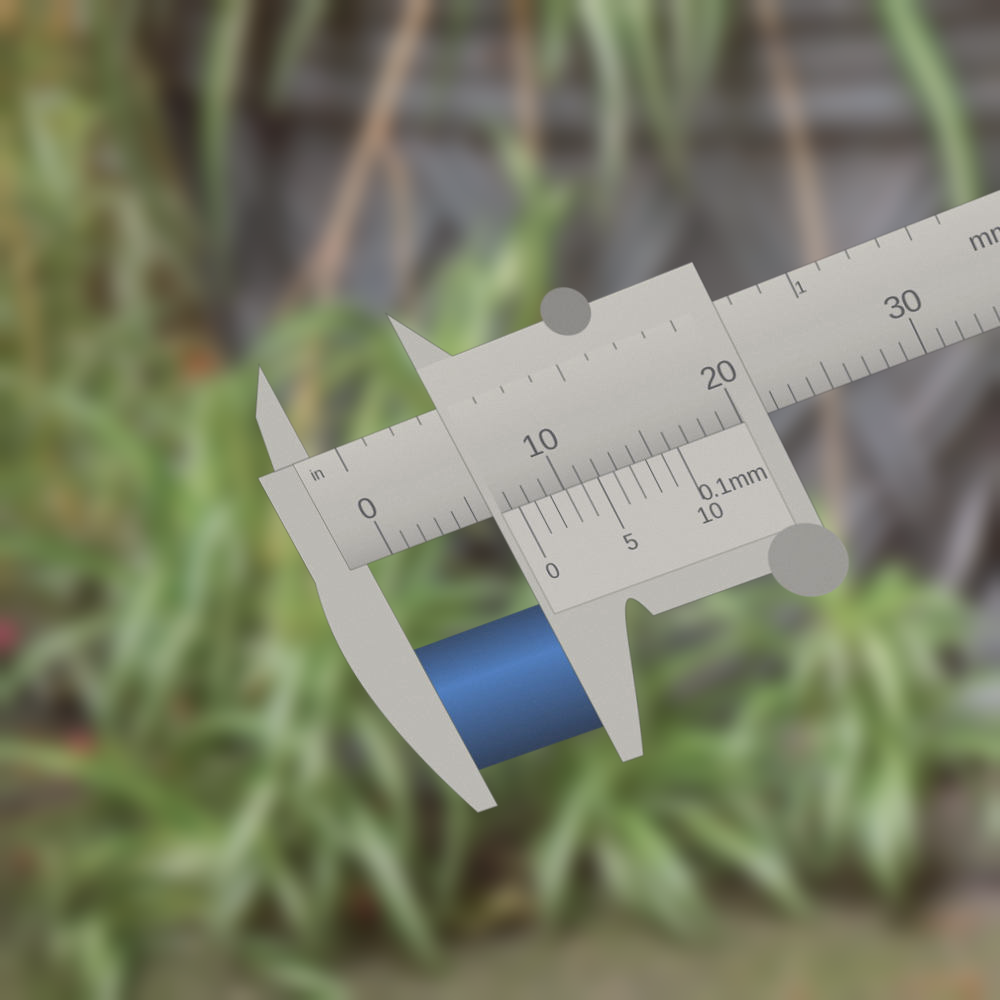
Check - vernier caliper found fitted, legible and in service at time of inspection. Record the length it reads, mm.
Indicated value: 7.4 mm
